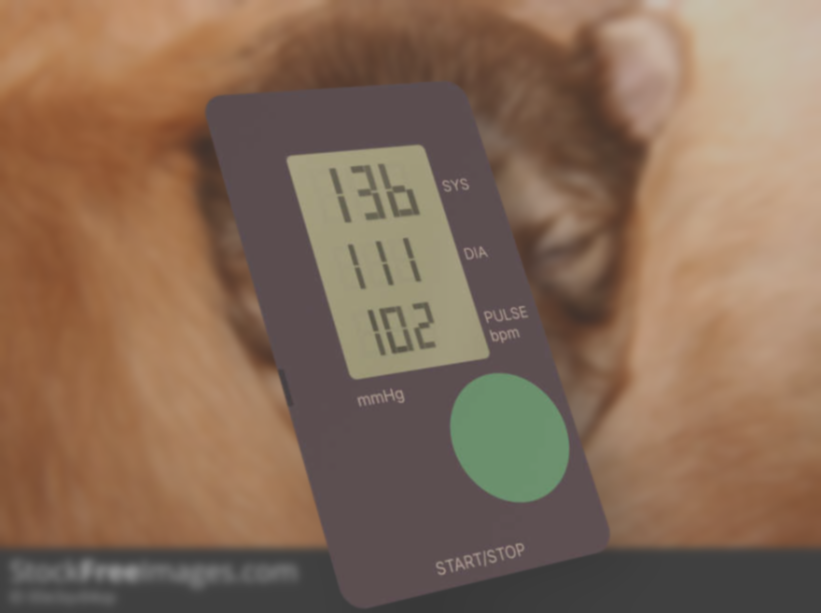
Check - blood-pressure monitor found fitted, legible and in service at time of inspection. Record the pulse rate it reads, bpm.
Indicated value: 102 bpm
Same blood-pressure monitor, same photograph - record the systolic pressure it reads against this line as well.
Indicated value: 136 mmHg
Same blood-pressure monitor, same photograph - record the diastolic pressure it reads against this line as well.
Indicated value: 111 mmHg
